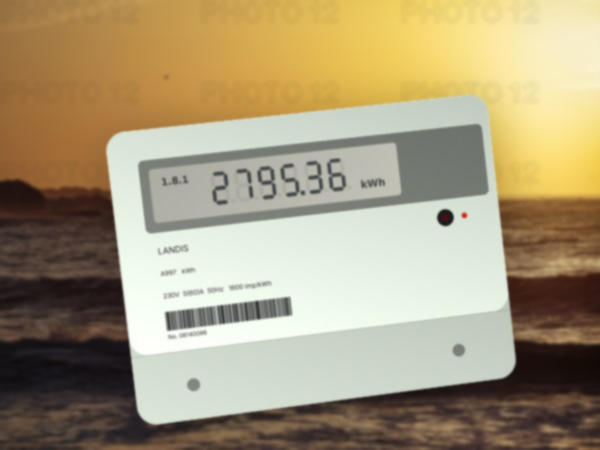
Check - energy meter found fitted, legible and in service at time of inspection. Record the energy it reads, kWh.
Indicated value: 2795.36 kWh
